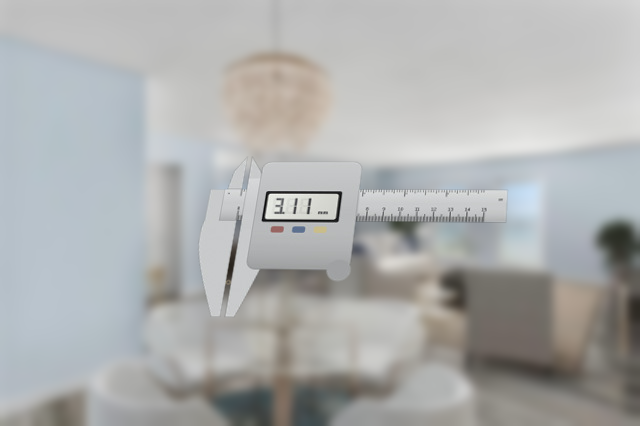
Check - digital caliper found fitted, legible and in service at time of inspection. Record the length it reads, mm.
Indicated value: 3.11 mm
